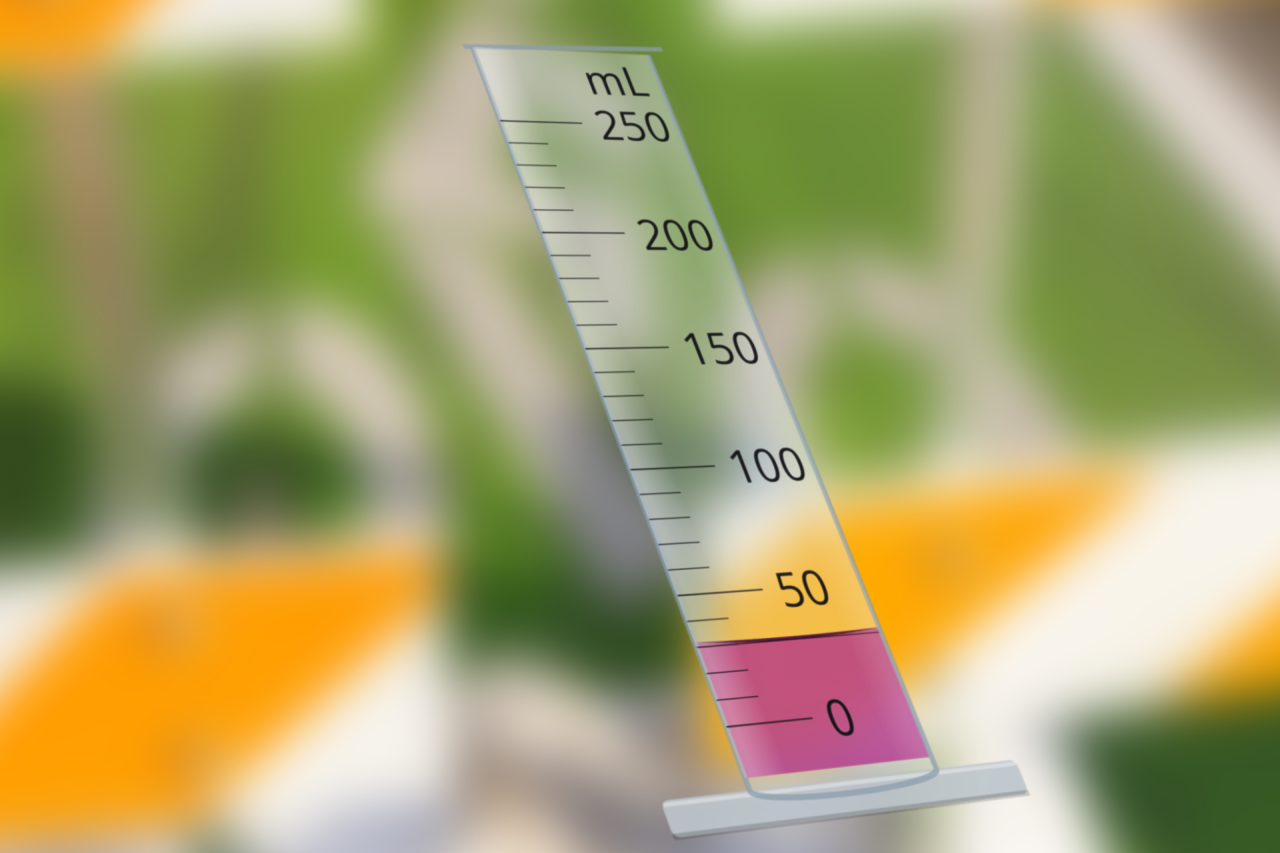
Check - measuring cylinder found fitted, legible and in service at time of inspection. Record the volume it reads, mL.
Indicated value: 30 mL
